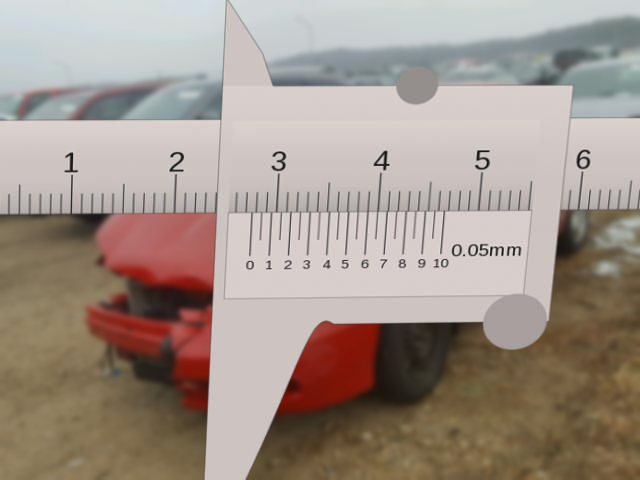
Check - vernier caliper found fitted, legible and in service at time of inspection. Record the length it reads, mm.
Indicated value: 27.6 mm
